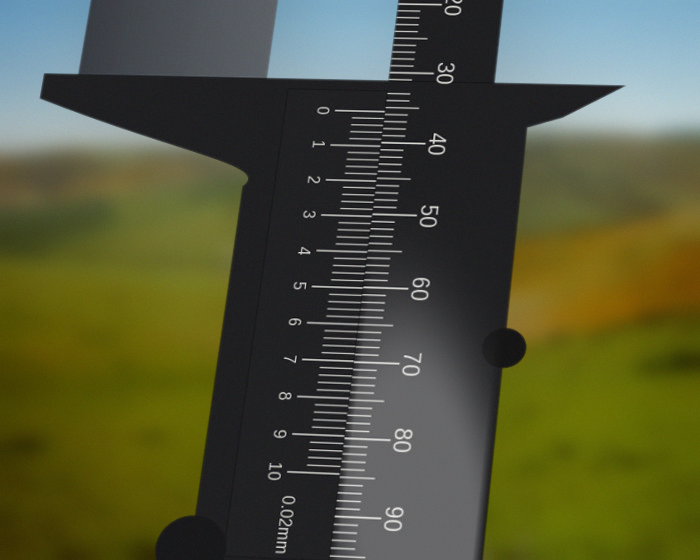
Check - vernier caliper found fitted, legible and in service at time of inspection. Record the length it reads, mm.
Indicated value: 35.6 mm
